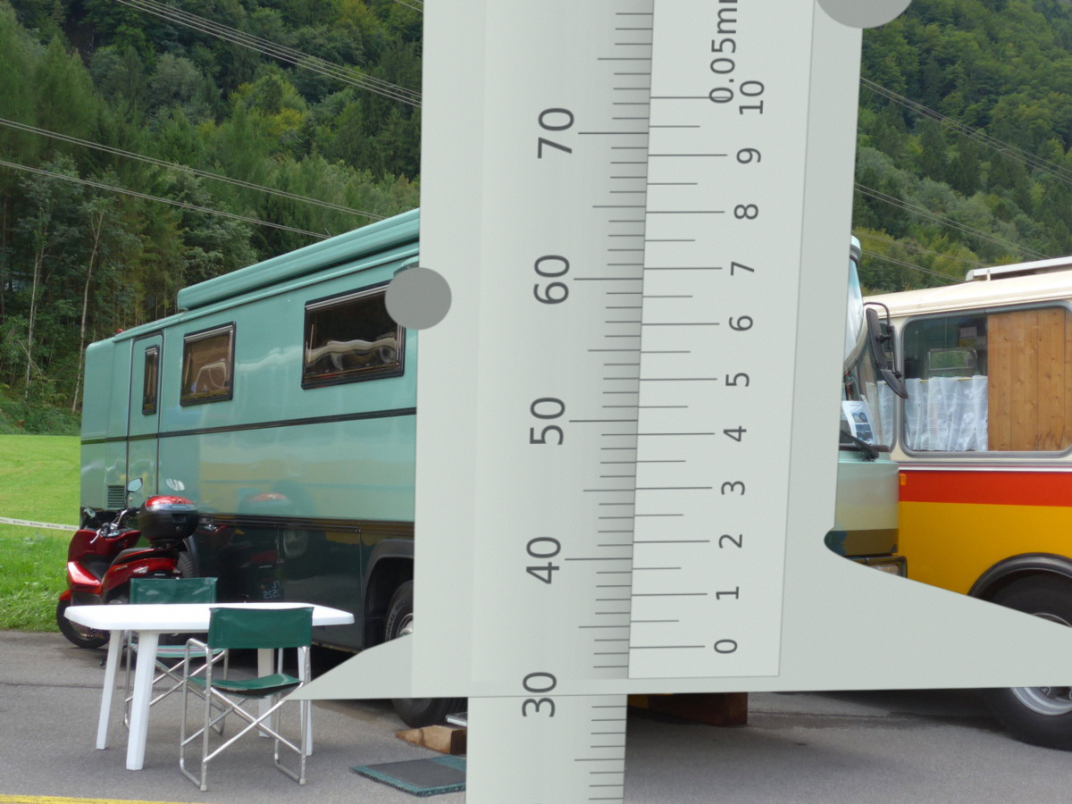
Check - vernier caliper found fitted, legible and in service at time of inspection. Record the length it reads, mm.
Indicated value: 33.4 mm
